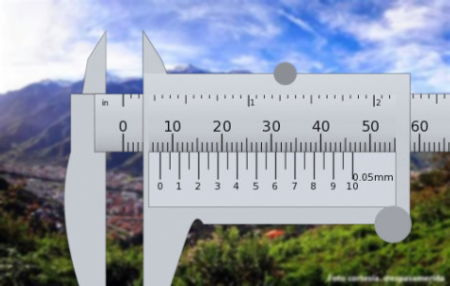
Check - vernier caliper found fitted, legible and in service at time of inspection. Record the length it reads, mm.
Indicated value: 7.5 mm
